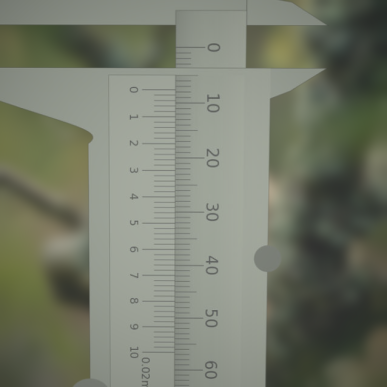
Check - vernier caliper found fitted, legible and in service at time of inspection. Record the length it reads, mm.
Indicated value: 7.6 mm
